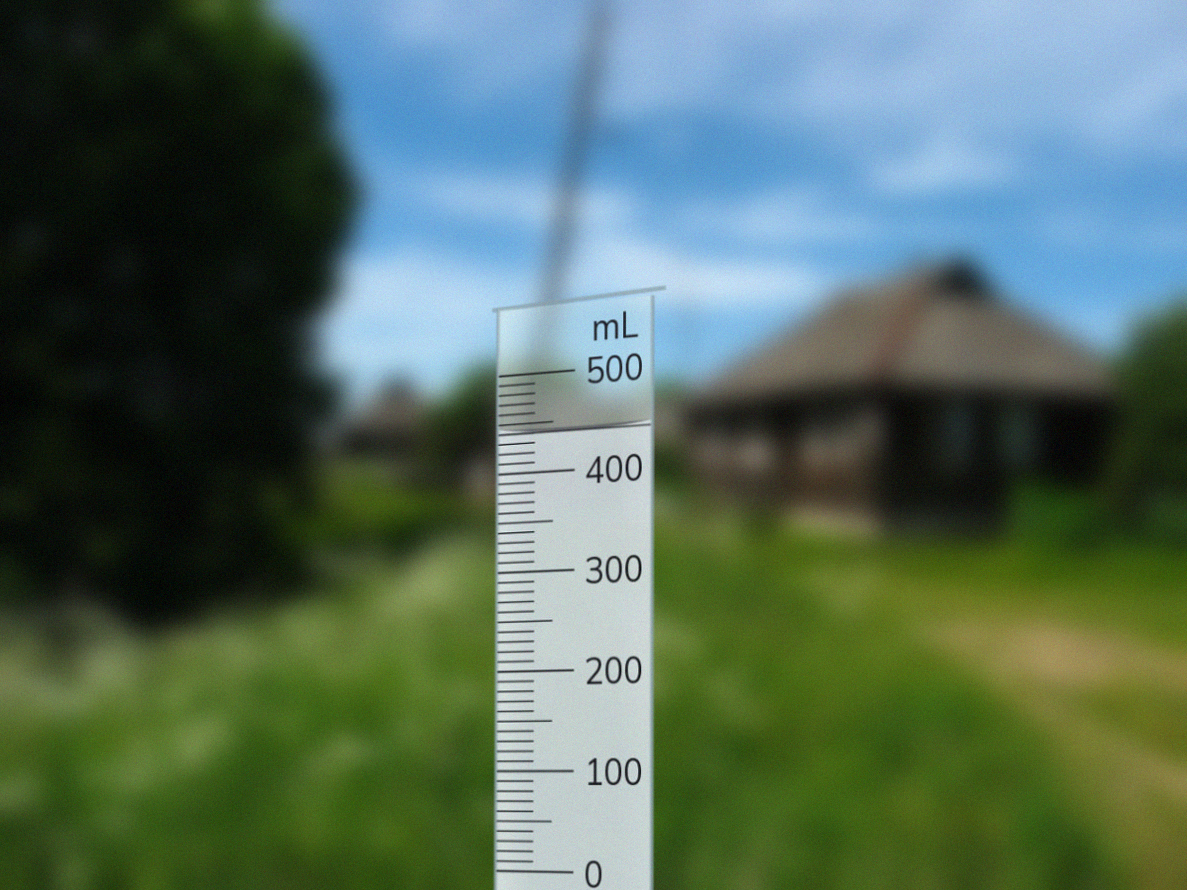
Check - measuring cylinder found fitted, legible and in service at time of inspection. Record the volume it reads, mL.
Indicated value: 440 mL
